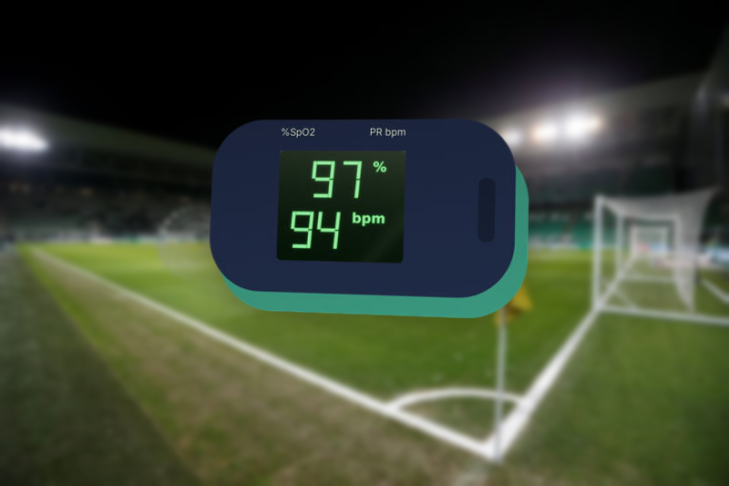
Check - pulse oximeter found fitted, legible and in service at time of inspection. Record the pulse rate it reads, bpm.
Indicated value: 94 bpm
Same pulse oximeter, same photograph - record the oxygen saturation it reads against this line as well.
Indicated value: 97 %
